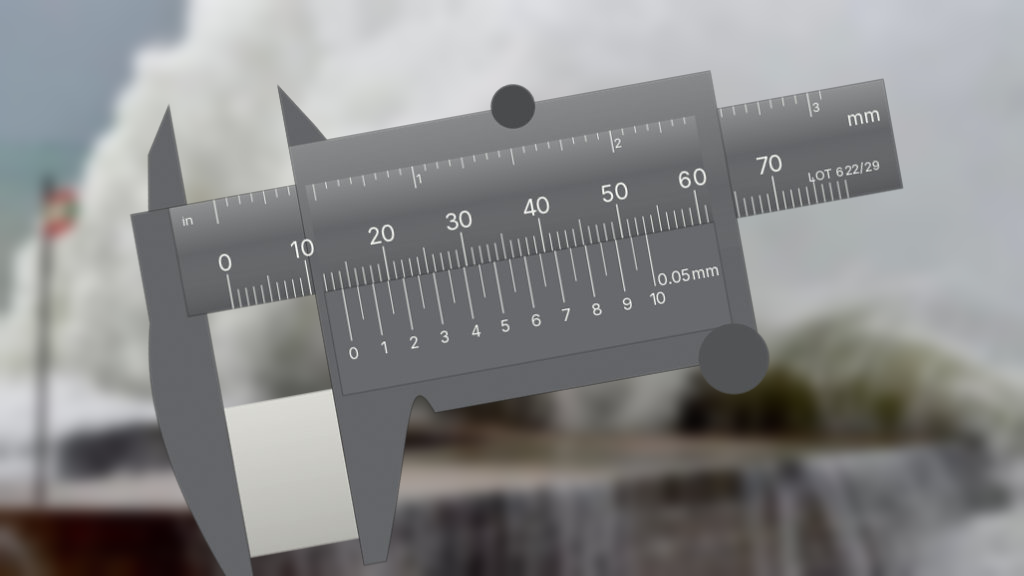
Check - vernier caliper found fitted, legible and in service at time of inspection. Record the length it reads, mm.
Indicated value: 14.0 mm
